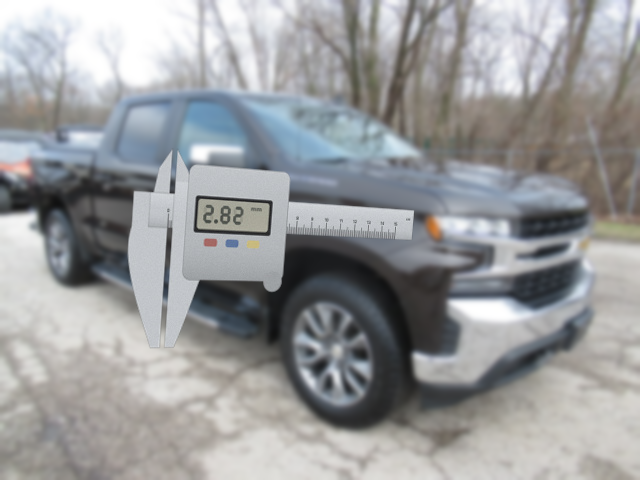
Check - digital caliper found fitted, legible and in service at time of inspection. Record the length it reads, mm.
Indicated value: 2.82 mm
